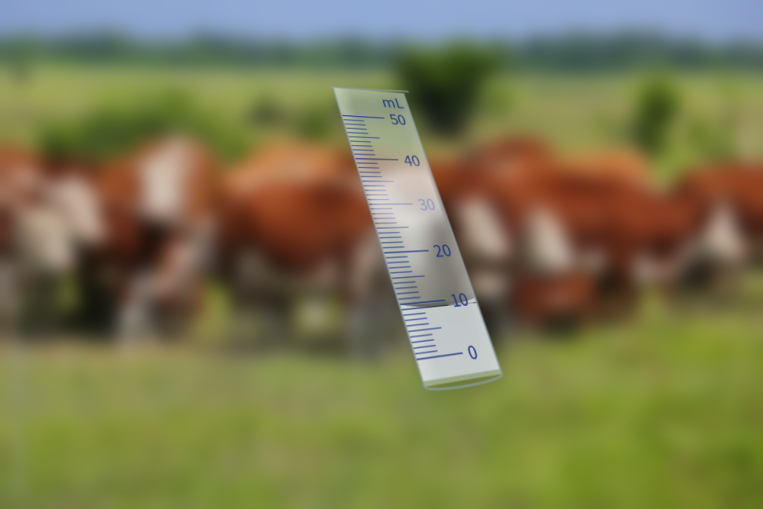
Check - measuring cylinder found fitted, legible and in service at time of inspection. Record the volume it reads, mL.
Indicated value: 9 mL
